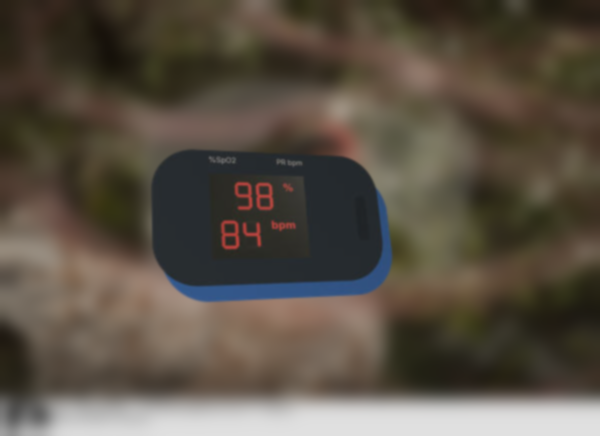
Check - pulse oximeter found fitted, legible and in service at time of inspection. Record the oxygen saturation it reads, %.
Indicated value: 98 %
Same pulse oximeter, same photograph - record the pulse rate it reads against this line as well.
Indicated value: 84 bpm
